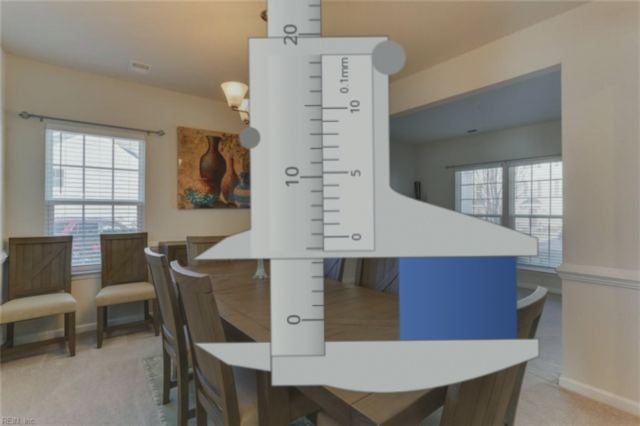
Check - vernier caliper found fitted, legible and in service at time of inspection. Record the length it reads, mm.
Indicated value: 5.8 mm
